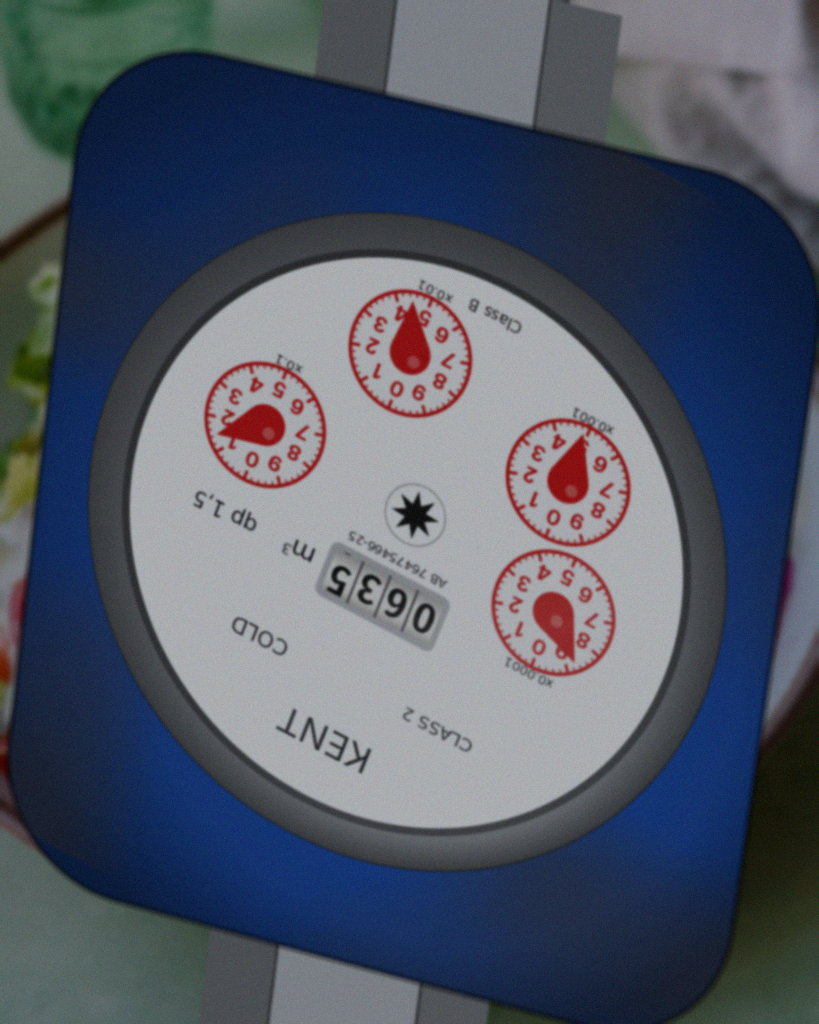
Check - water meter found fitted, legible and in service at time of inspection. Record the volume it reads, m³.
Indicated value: 635.1448 m³
